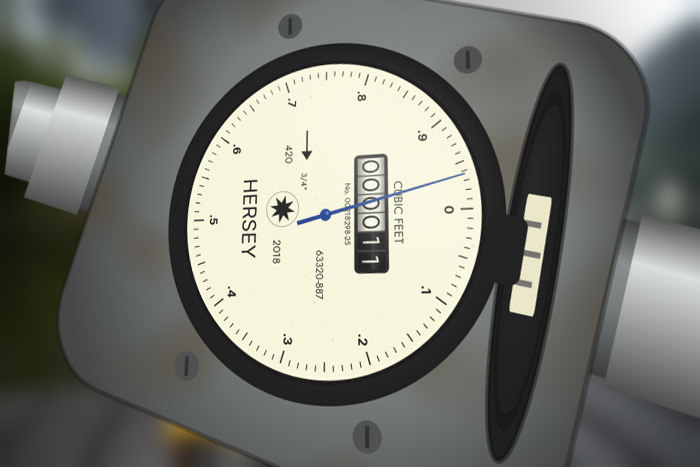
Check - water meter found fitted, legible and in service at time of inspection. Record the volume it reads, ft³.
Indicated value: 10.96 ft³
